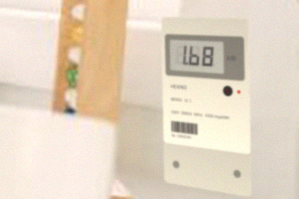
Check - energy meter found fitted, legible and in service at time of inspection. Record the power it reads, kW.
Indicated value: 1.68 kW
